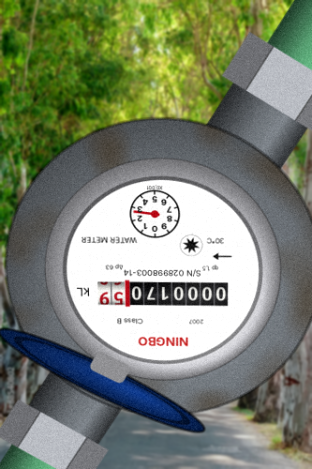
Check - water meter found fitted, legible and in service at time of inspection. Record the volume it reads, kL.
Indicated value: 170.592 kL
